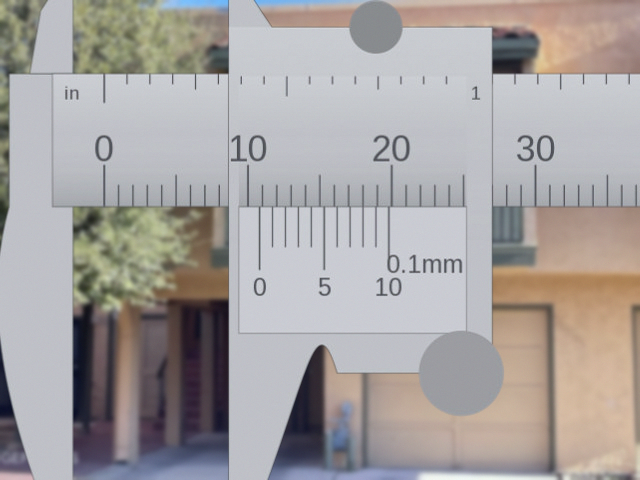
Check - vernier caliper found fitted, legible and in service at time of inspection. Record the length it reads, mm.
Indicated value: 10.8 mm
